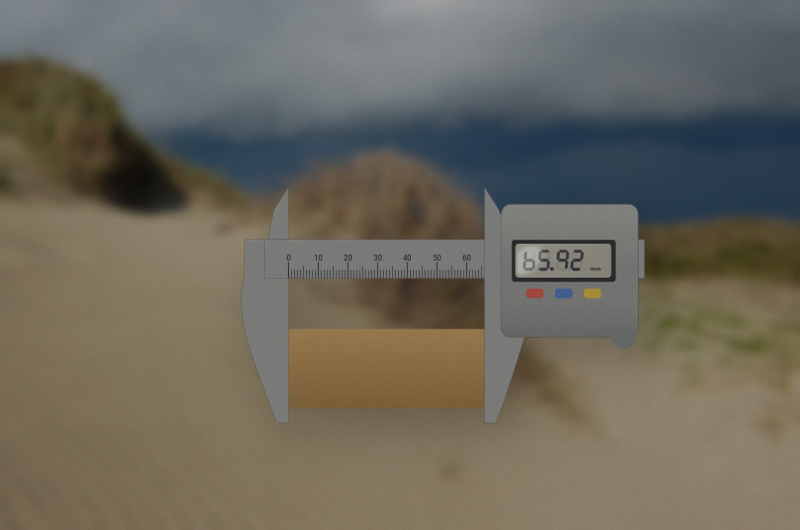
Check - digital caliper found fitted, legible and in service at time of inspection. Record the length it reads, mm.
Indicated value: 65.92 mm
